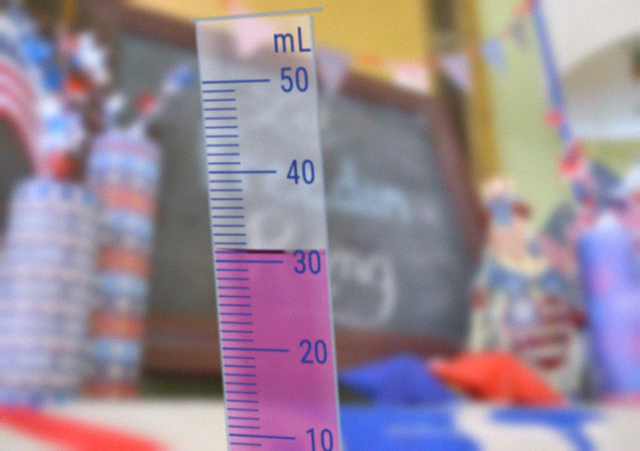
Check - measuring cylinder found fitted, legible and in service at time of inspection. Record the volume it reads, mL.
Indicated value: 31 mL
